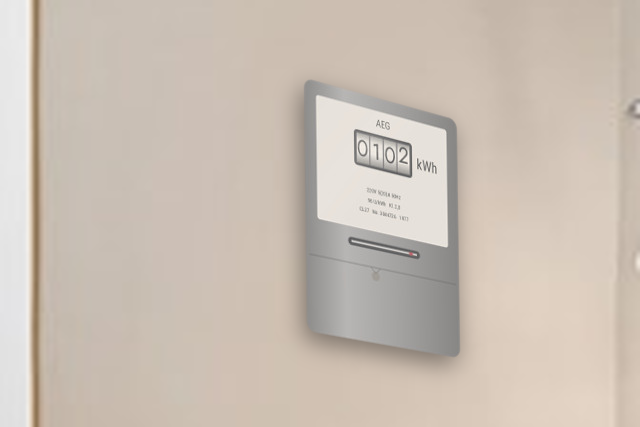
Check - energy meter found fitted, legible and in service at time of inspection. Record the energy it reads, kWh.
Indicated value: 102 kWh
